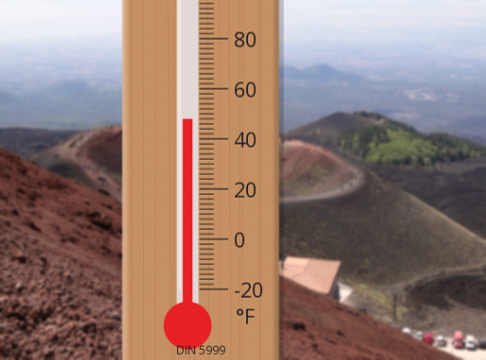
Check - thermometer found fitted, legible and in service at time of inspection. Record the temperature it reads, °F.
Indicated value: 48 °F
